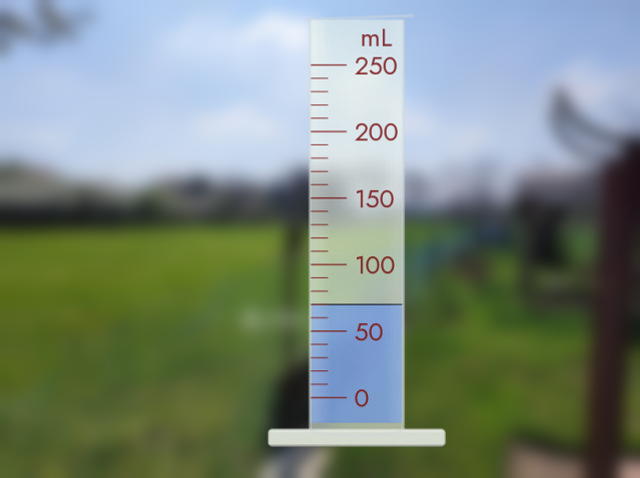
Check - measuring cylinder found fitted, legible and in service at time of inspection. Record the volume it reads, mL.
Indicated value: 70 mL
